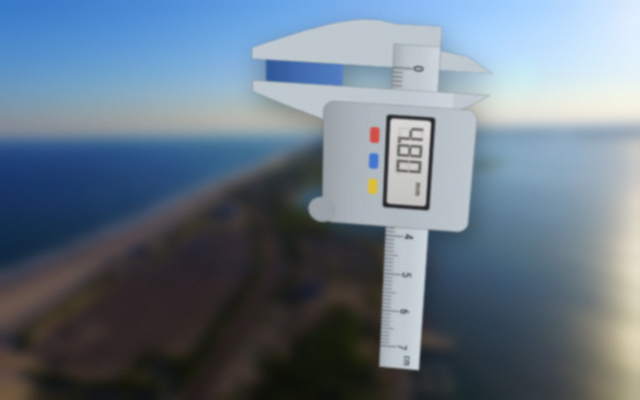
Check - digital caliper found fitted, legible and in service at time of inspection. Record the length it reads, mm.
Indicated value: 4.80 mm
